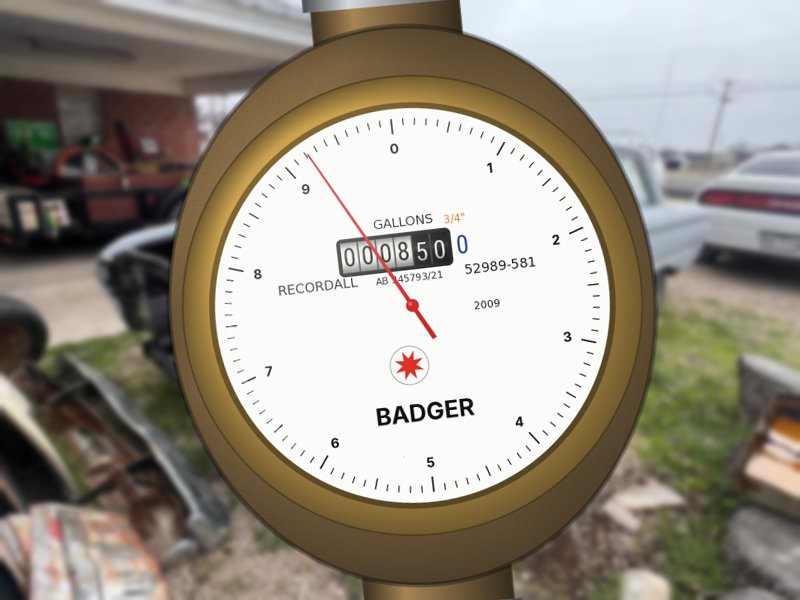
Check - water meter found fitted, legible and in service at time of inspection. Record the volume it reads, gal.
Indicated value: 8499.2 gal
